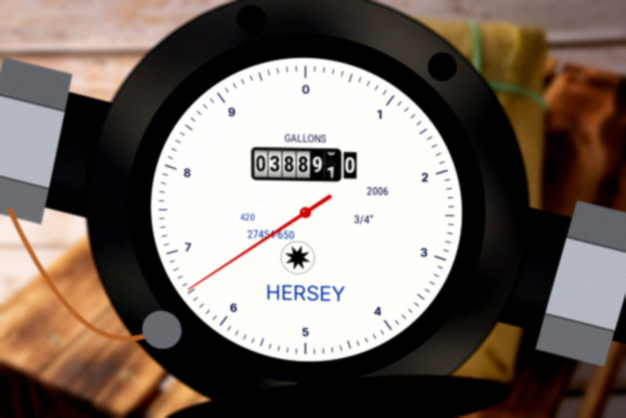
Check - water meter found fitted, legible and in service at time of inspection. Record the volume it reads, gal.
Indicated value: 388906.5 gal
